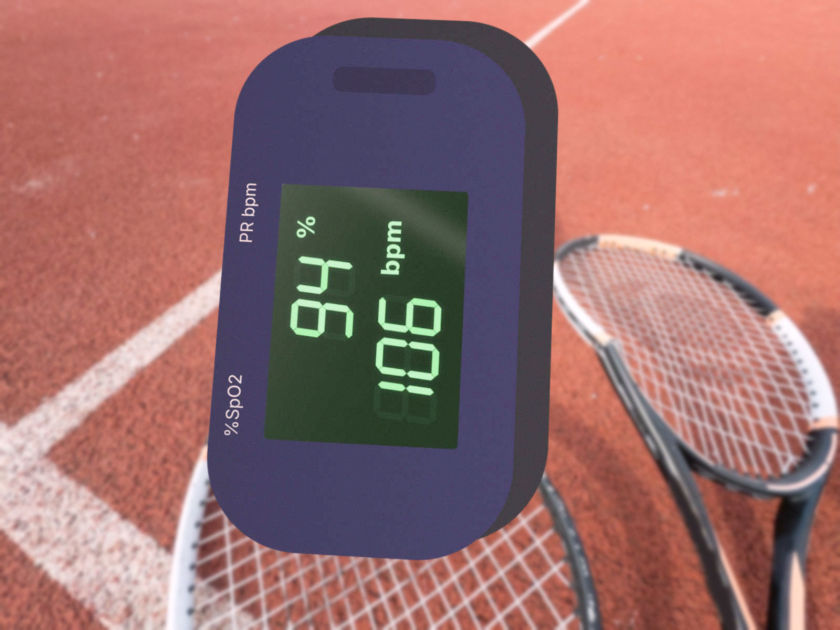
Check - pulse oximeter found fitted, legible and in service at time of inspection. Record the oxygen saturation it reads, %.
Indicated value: 94 %
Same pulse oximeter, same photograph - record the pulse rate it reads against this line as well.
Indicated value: 106 bpm
